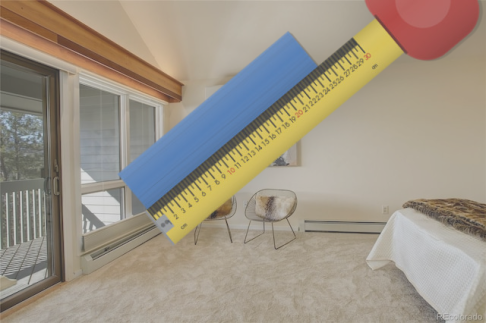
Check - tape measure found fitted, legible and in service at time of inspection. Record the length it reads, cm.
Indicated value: 25 cm
